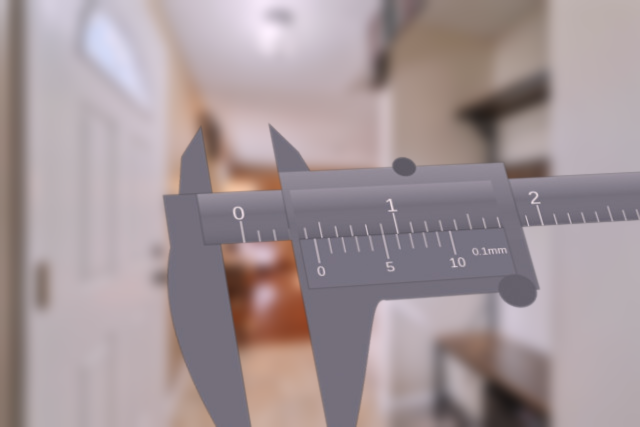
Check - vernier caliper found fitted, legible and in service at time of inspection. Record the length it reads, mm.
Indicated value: 4.5 mm
